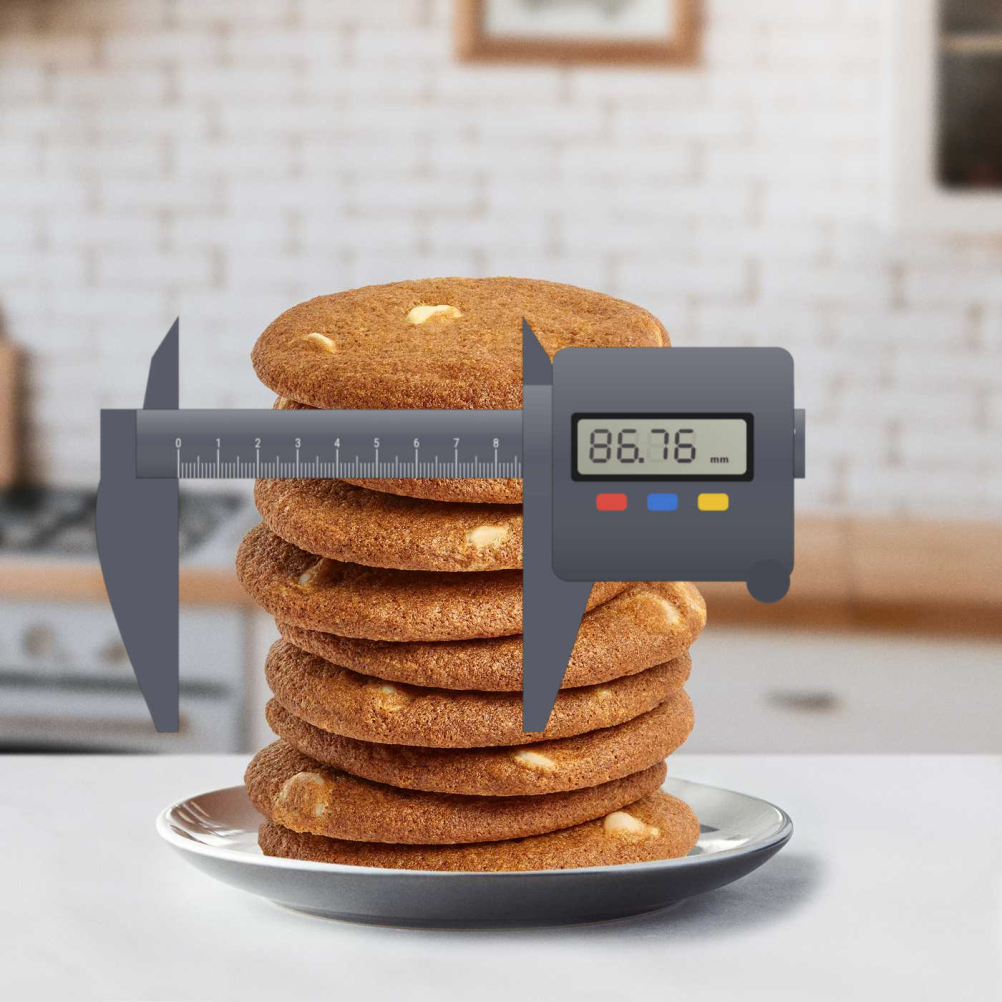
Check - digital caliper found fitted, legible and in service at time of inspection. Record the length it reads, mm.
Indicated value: 86.76 mm
